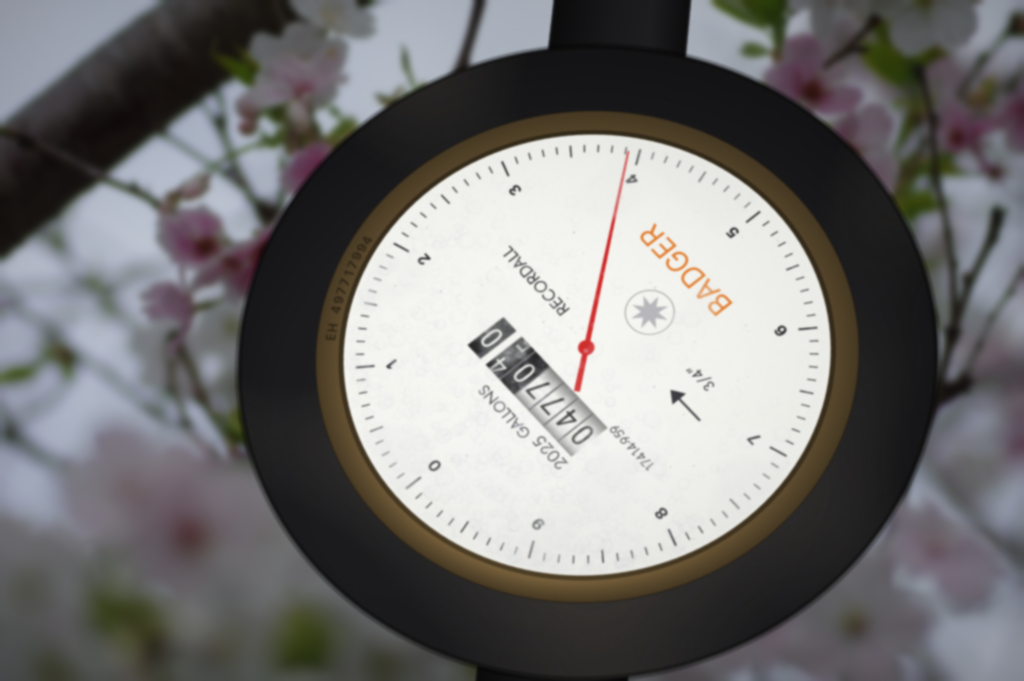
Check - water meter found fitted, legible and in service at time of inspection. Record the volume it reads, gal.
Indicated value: 477043.9 gal
